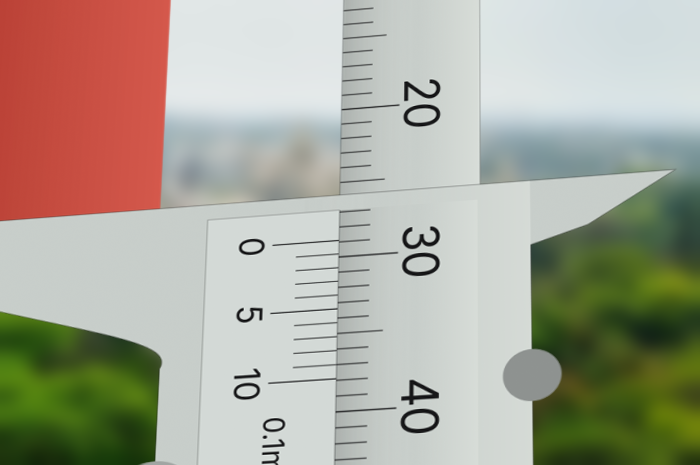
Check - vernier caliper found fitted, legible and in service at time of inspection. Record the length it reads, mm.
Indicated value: 28.9 mm
